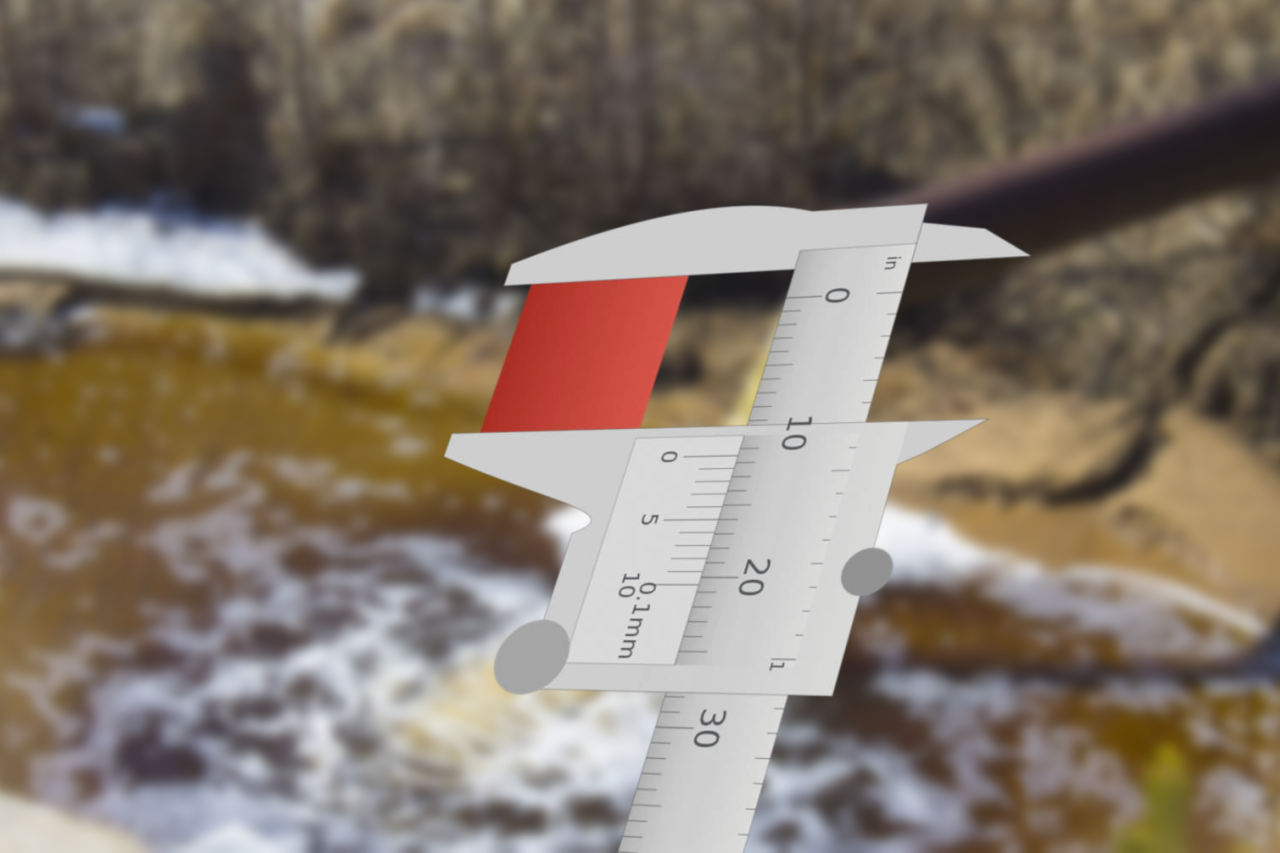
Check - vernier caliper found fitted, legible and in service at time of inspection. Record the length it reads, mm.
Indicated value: 11.5 mm
